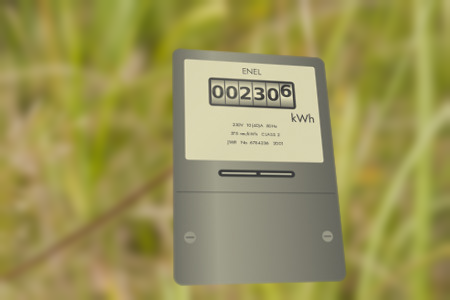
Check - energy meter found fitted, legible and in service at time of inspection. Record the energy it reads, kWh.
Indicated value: 2306 kWh
